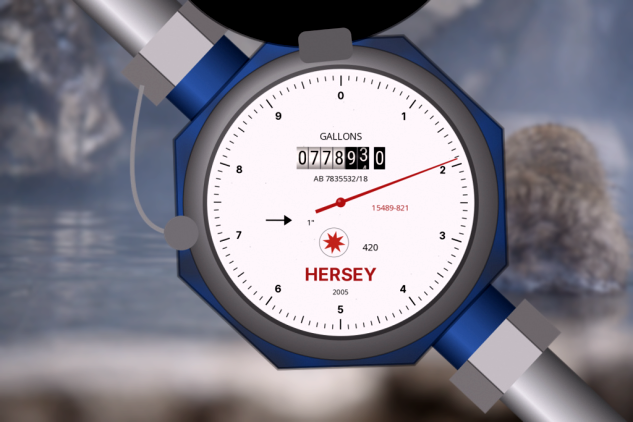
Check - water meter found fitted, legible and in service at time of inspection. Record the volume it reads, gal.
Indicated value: 778931.9 gal
